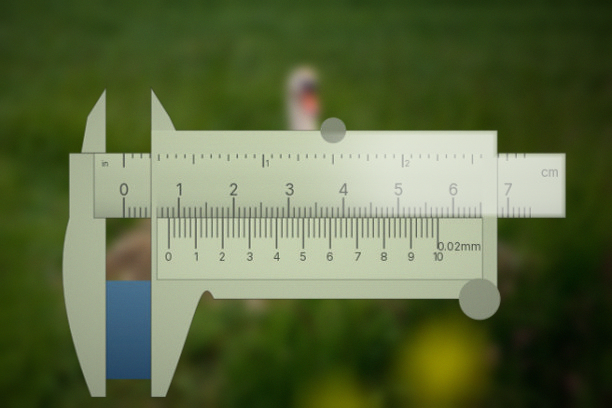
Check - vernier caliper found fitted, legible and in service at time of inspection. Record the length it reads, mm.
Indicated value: 8.2 mm
